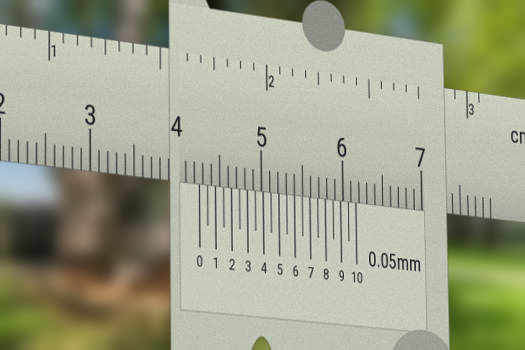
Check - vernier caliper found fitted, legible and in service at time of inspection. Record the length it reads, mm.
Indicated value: 42.6 mm
